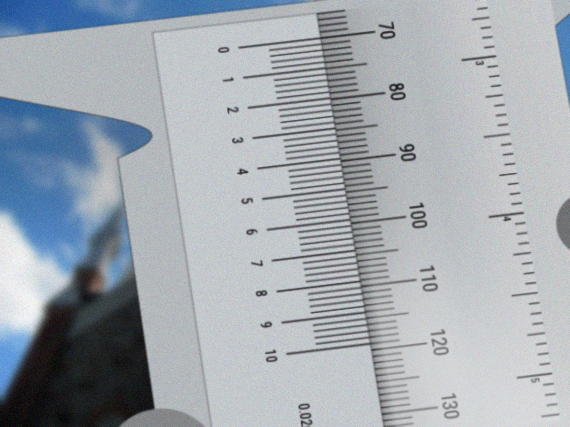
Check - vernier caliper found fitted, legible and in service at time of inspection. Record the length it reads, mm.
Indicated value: 70.0 mm
